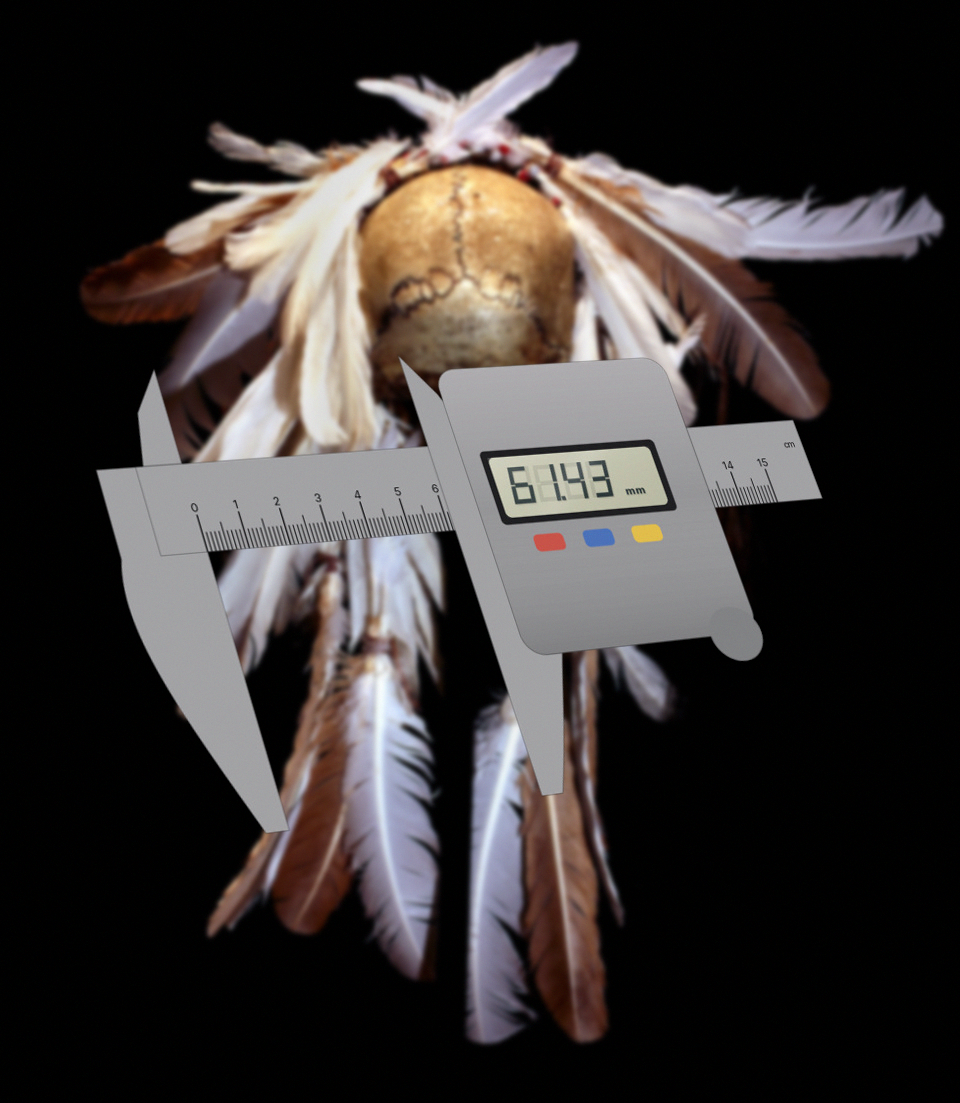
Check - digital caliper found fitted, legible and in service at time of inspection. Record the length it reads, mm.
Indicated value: 61.43 mm
